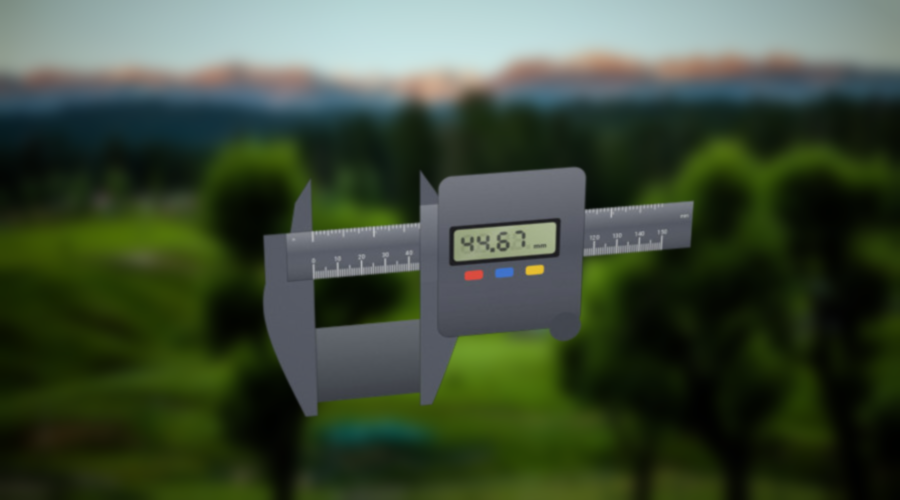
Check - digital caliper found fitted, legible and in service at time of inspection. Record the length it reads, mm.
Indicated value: 44.67 mm
